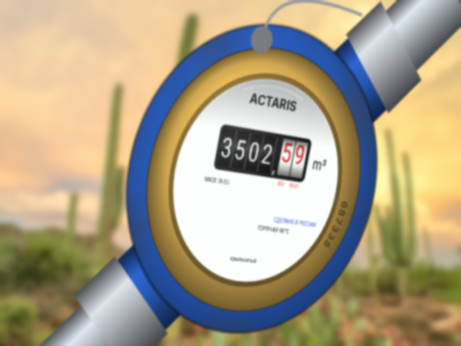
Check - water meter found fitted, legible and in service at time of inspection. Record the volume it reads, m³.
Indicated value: 3502.59 m³
